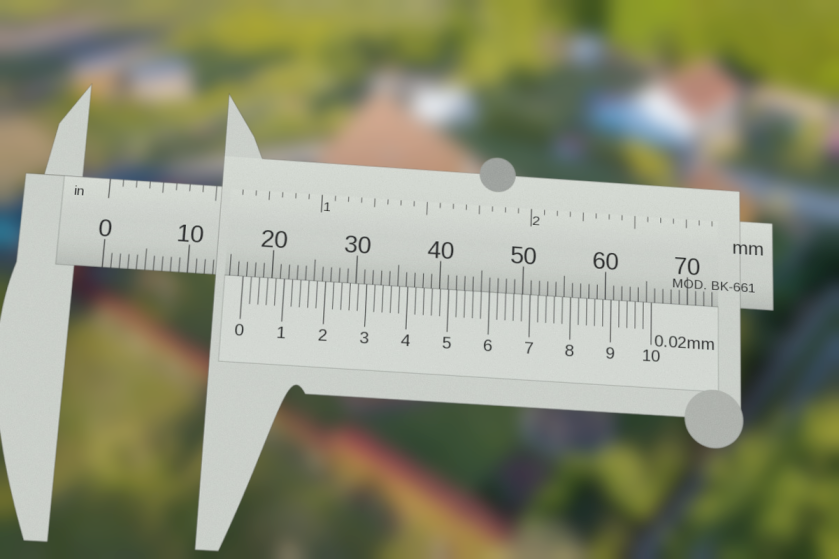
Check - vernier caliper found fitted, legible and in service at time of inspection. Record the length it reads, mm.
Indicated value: 16.6 mm
